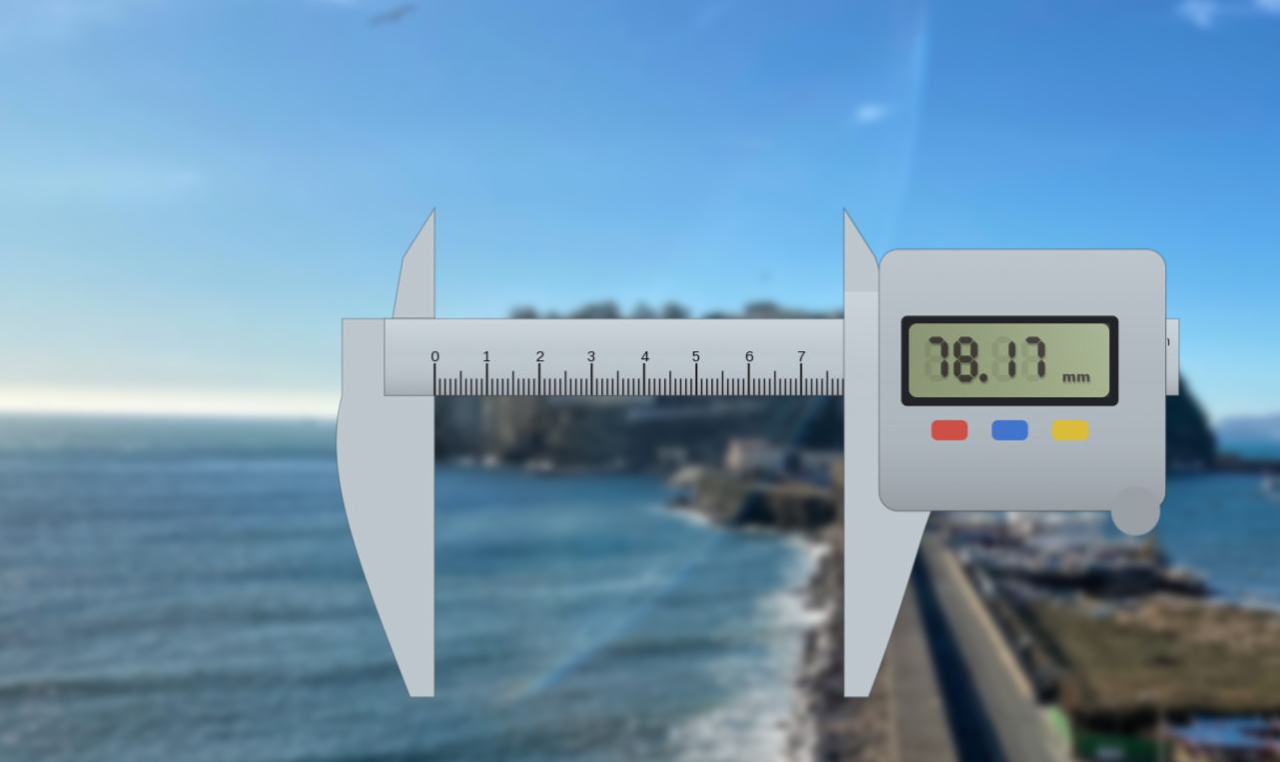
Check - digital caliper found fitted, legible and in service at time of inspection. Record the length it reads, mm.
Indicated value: 78.17 mm
